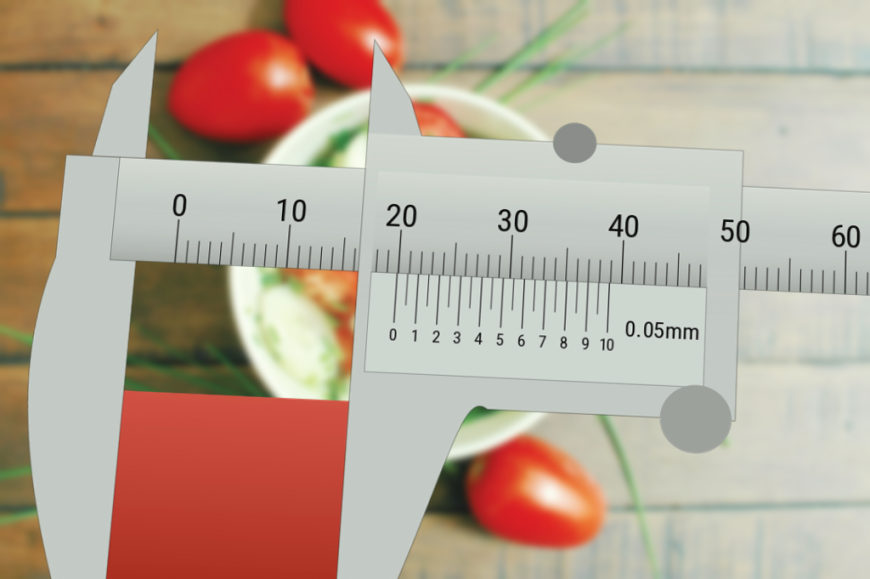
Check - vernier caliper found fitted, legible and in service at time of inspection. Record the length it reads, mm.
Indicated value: 19.9 mm
